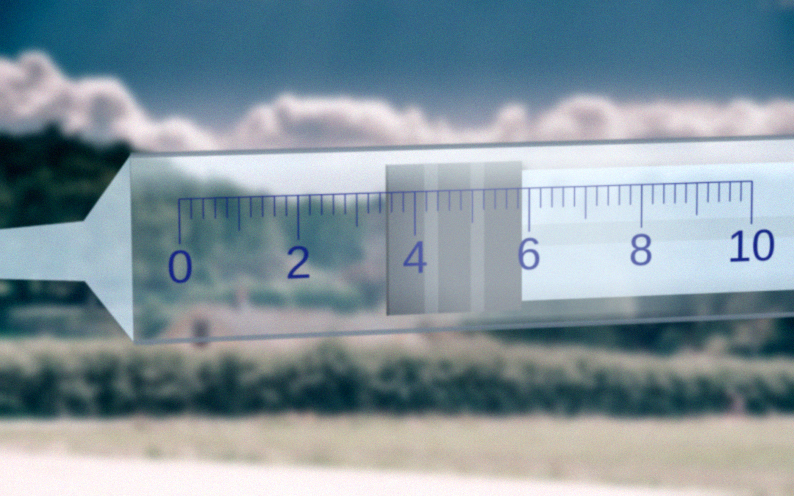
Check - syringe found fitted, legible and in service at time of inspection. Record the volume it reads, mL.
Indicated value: 3.5 mL
